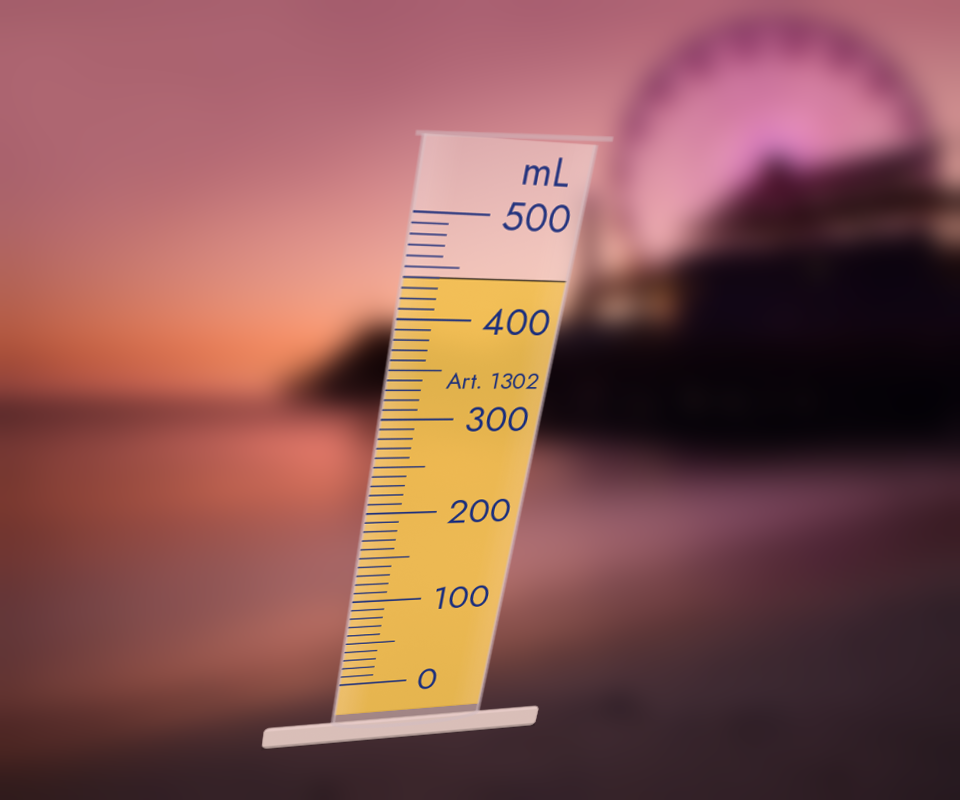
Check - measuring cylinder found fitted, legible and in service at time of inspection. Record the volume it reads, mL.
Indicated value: 440 mL
